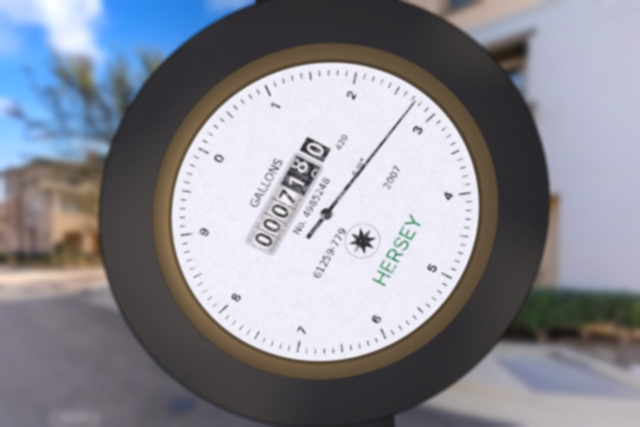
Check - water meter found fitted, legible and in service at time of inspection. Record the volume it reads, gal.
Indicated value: 7182.7 gal
